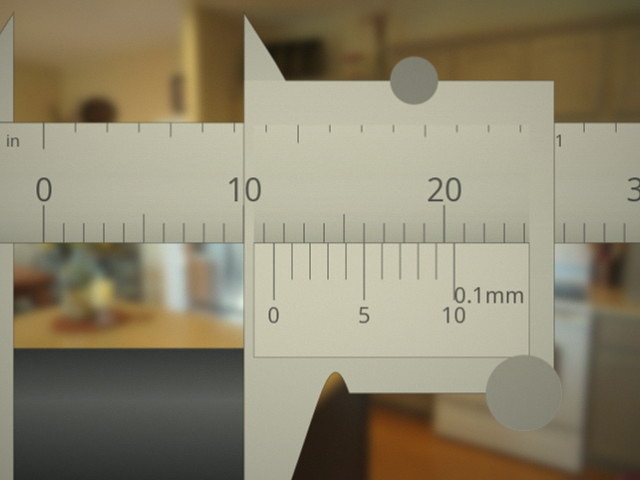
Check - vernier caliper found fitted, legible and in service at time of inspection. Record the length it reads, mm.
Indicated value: 11.5 mm
